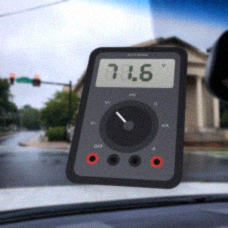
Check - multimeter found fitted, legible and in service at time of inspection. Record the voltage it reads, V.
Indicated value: 71.6 V
